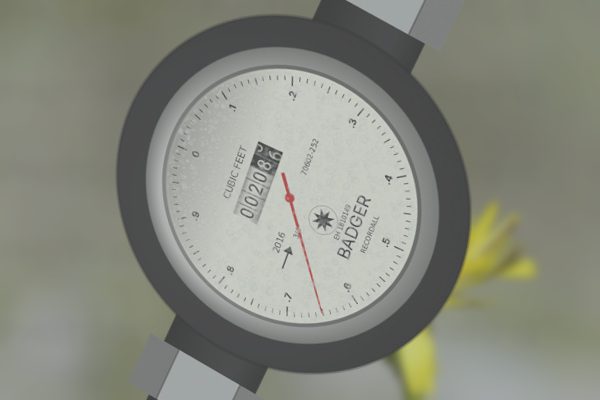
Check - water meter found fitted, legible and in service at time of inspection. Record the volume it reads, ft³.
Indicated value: 2085.65 ft³
